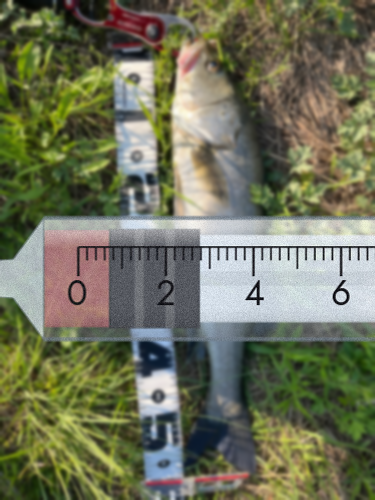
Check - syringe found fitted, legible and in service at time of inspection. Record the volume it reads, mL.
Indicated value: 0.7 mL
